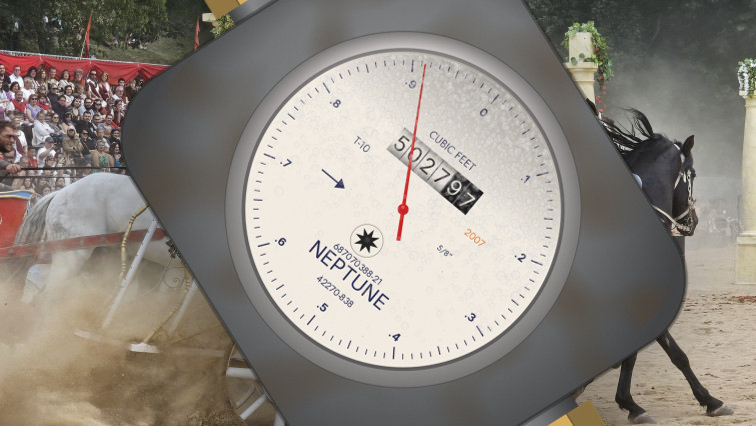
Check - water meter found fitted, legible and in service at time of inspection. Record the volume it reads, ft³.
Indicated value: 502796.91 ft³
